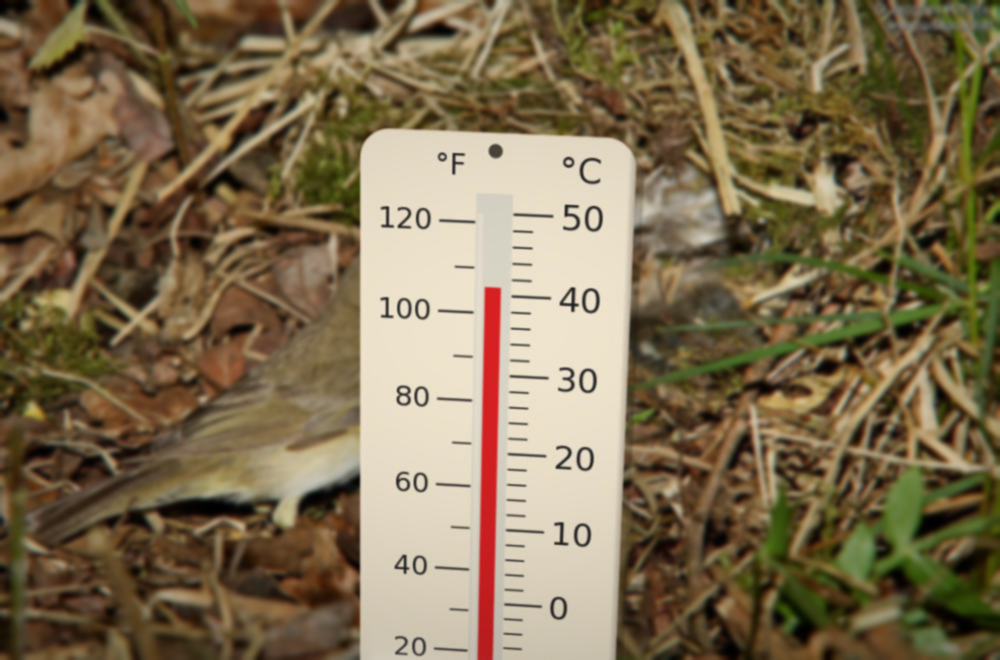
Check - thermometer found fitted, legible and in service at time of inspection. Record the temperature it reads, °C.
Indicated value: 41 °C
